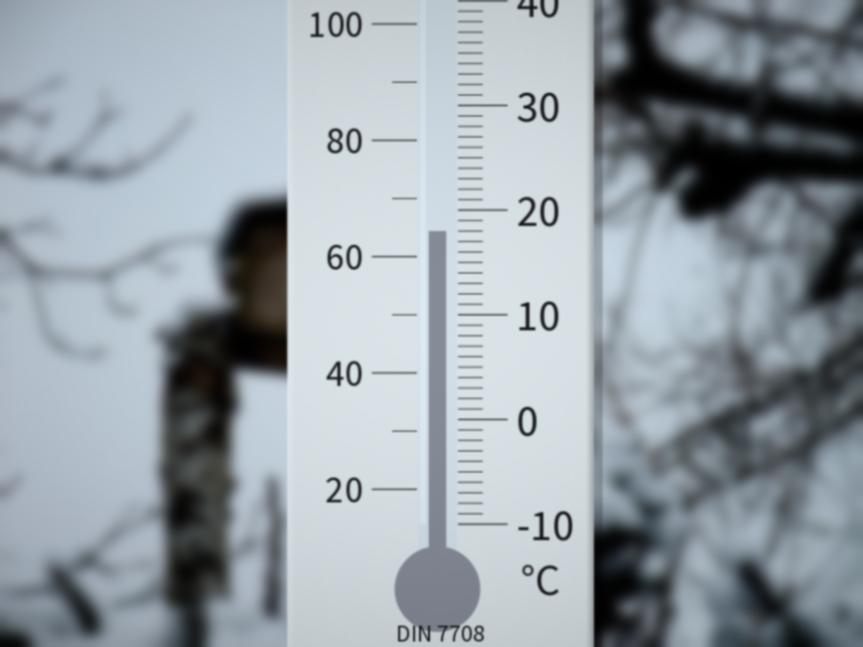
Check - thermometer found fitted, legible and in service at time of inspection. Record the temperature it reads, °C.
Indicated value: 18 °C
